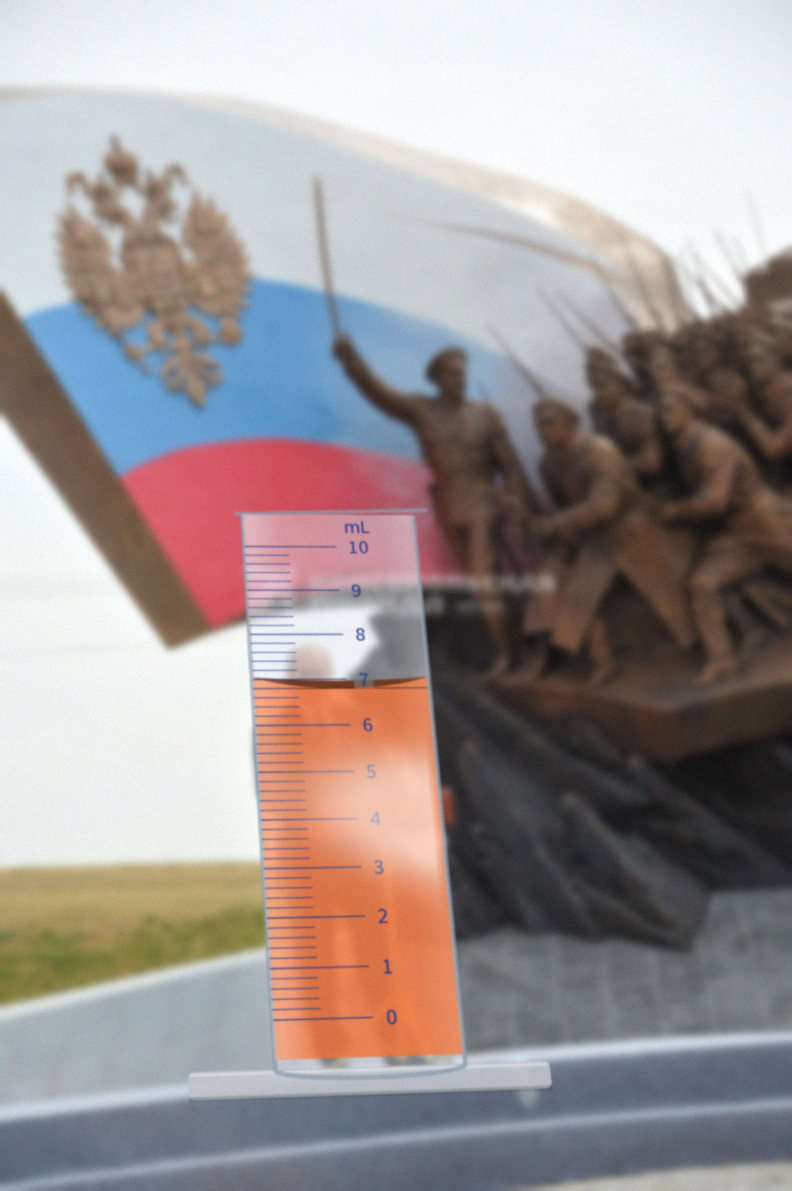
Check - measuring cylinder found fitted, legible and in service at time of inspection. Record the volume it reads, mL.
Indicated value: 6.8 mL
